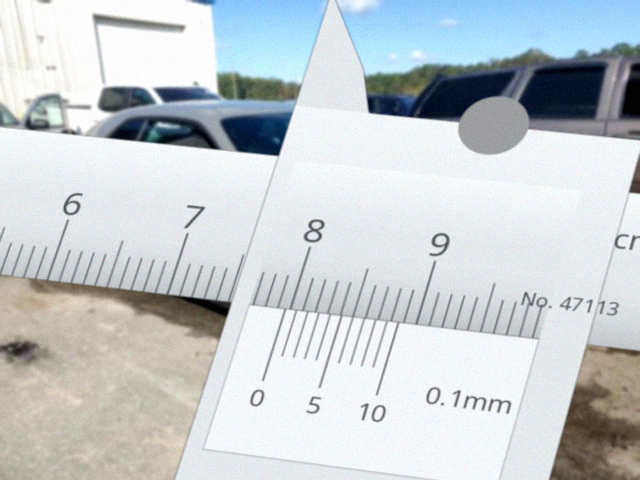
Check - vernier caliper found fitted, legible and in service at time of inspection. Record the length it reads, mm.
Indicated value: 79.6 mm
